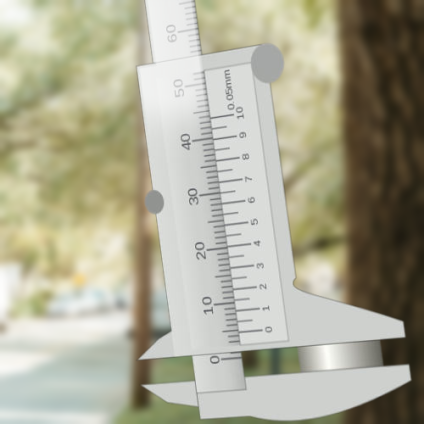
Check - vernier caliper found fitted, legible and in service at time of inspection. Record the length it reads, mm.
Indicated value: 4.6 mm
